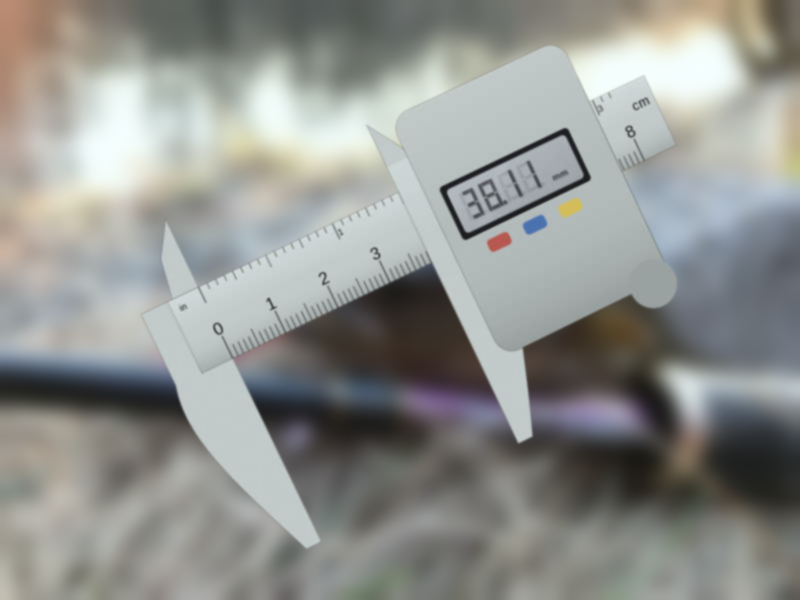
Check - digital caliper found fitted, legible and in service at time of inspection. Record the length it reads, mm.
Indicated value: 38.11 mm
